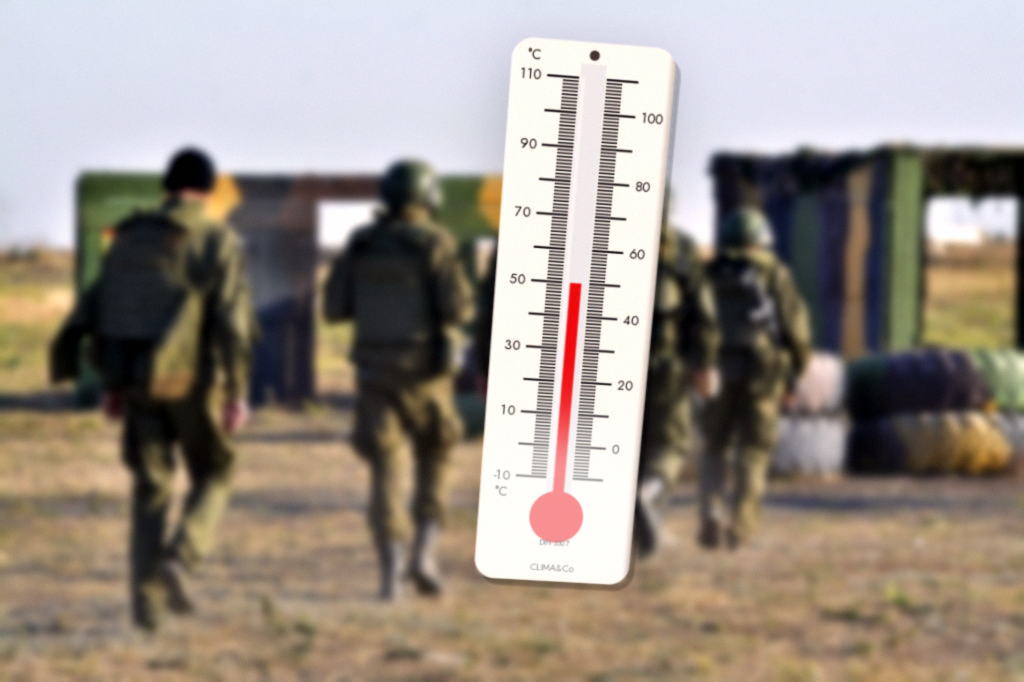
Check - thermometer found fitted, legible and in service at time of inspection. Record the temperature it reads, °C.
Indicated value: 50 °C
